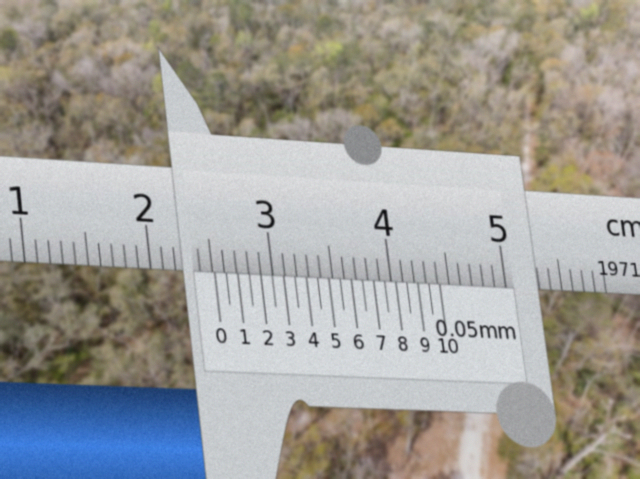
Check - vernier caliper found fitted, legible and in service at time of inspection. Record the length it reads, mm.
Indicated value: 25.2 mm
